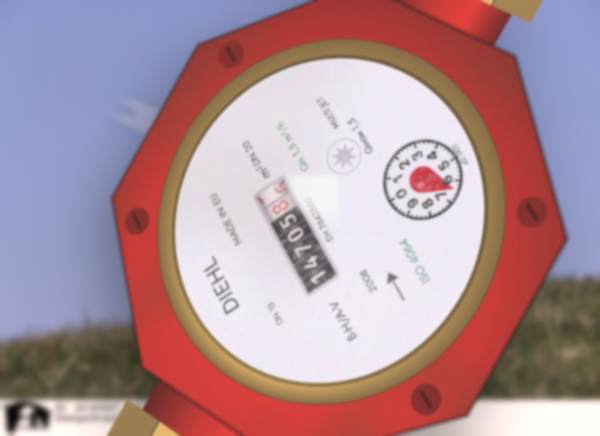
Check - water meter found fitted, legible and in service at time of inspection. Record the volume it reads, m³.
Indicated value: 14705.856 m³
